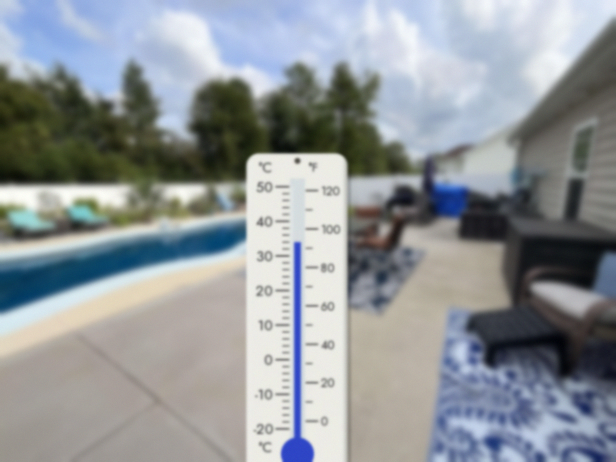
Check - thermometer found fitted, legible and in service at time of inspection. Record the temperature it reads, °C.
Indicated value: 34 °C
